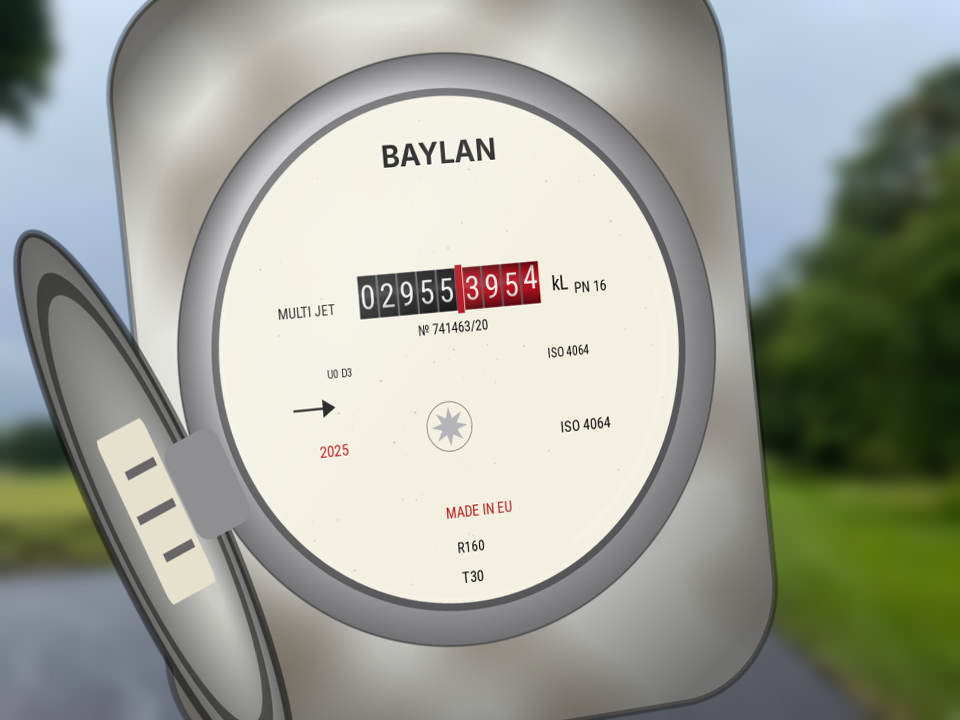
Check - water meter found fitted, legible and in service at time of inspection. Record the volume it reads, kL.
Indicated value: 2955.3954 kL
